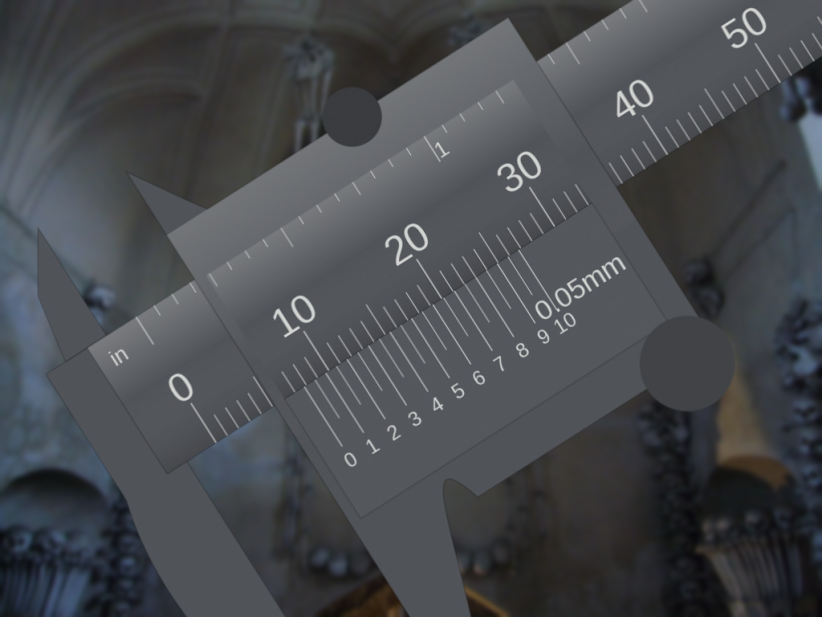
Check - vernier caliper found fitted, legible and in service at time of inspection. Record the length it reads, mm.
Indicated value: 7.8 mm
